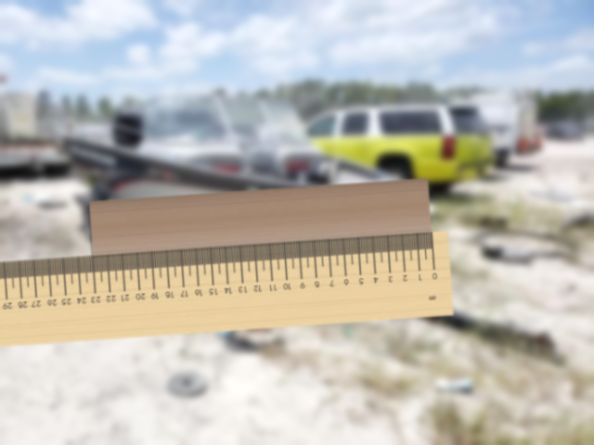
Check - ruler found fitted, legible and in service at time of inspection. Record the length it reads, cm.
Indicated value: 23 cm
